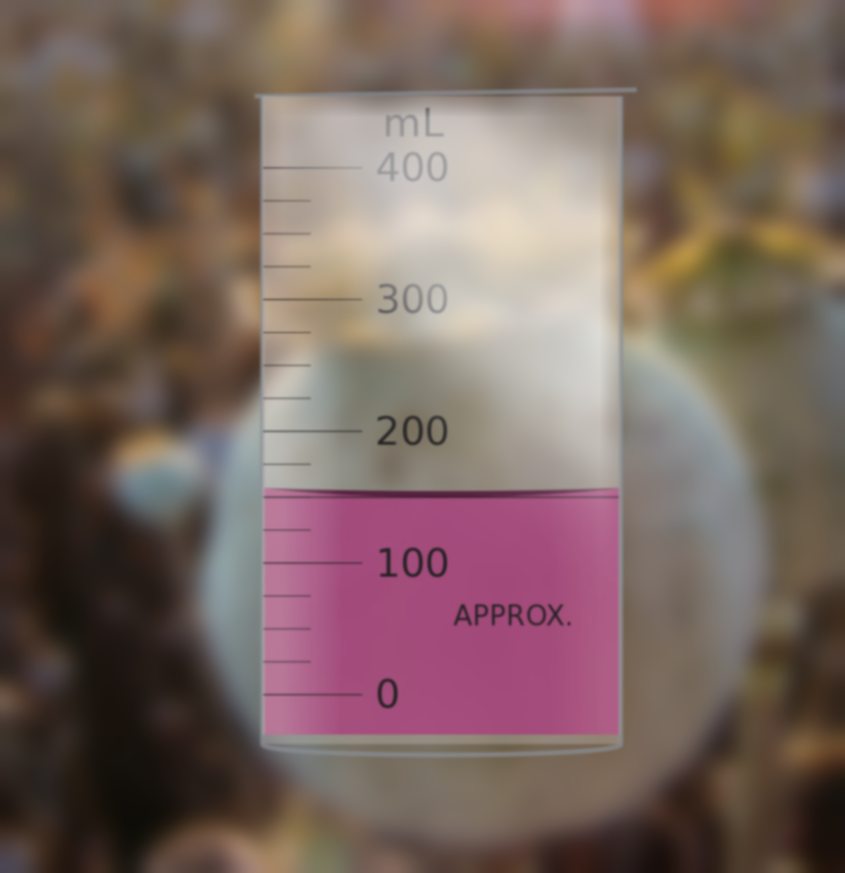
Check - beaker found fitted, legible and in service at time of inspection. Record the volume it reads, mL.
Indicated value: 150 mL
